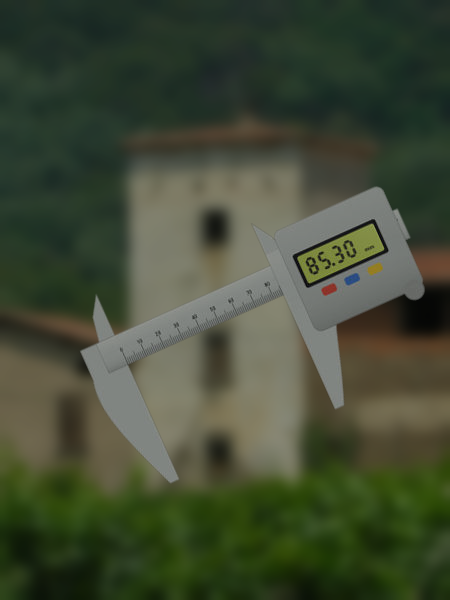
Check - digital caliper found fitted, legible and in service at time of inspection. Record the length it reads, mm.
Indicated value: 85.30 mm
